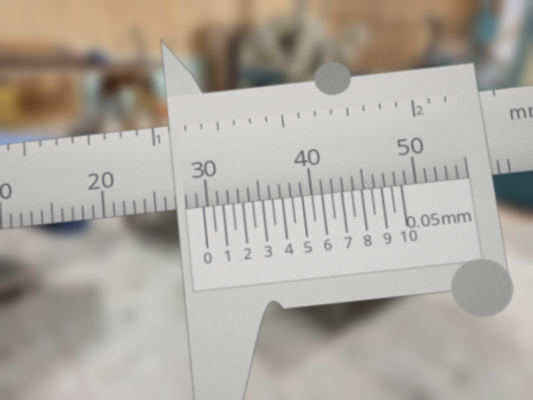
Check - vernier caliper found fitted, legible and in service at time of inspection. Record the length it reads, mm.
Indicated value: 29.6 mm
